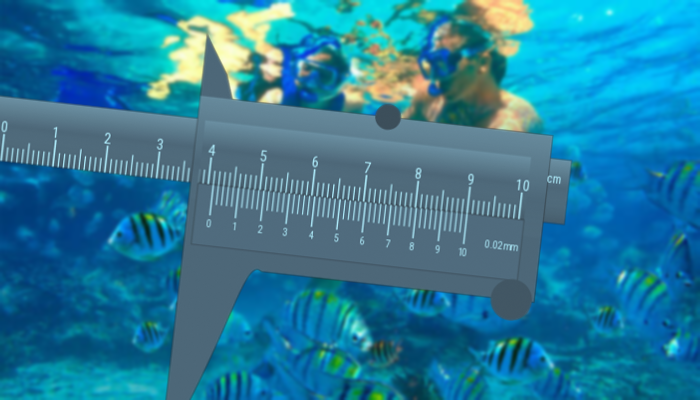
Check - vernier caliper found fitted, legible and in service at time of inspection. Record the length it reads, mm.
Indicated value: 41.0 mm
